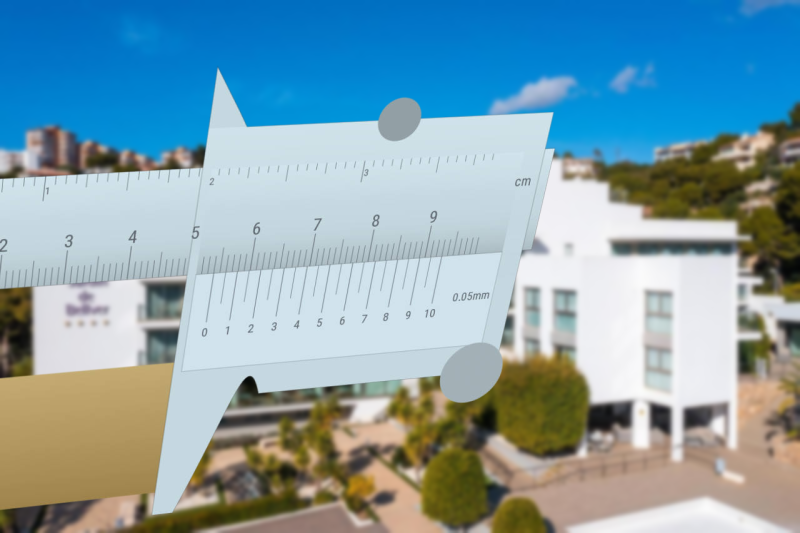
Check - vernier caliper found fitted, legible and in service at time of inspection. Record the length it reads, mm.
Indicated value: 54.0 mm
